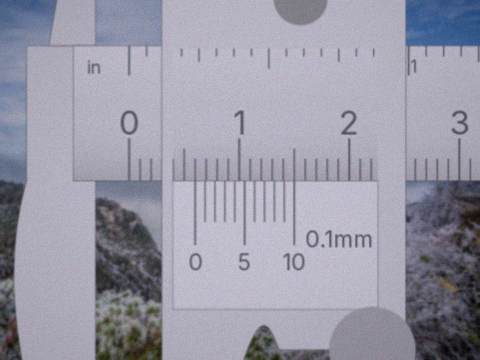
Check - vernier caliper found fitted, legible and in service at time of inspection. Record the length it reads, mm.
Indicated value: 6.0 mm
